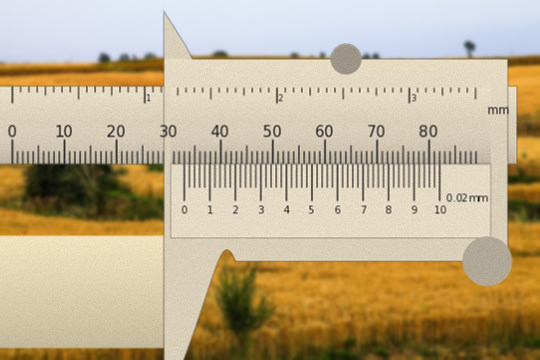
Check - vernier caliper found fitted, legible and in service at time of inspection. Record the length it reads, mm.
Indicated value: 33.0 mm
